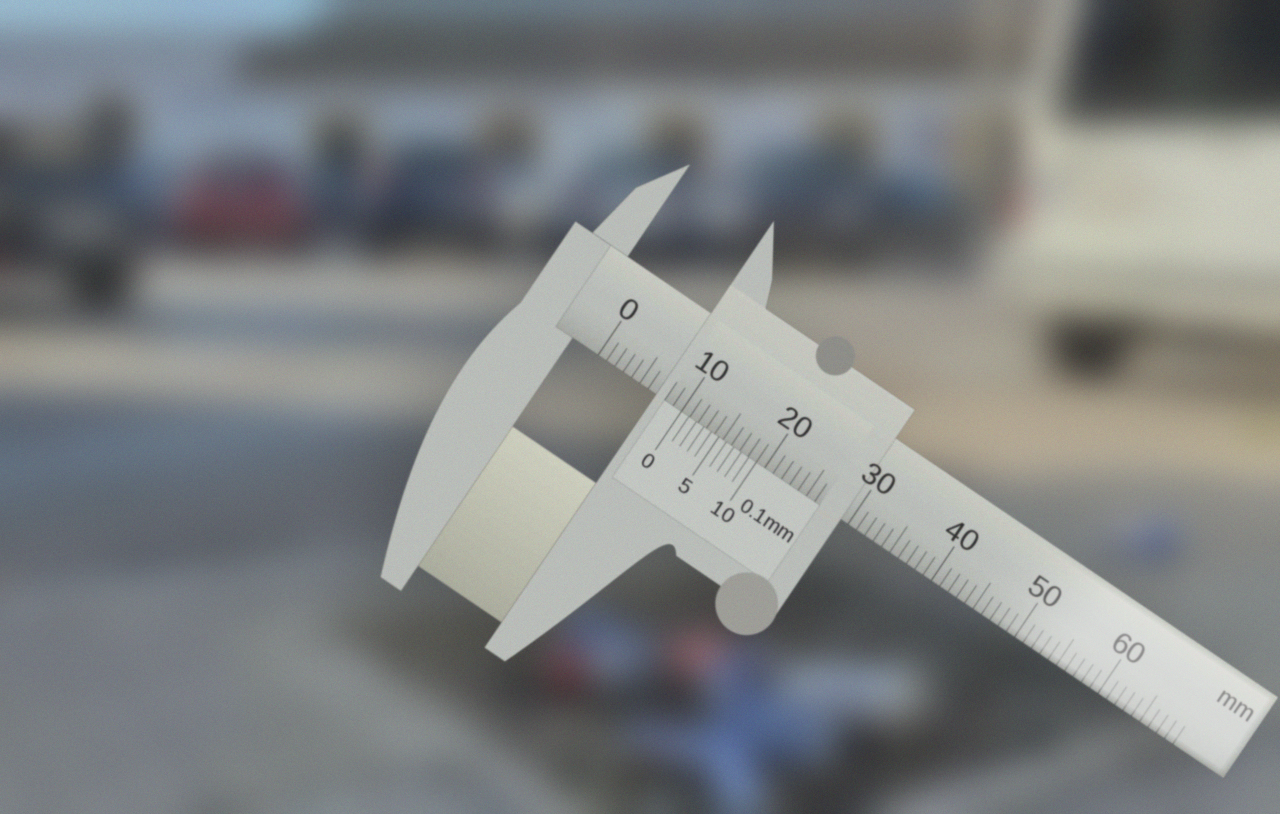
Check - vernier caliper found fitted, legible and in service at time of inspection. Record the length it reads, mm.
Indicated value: 10.0 mm
